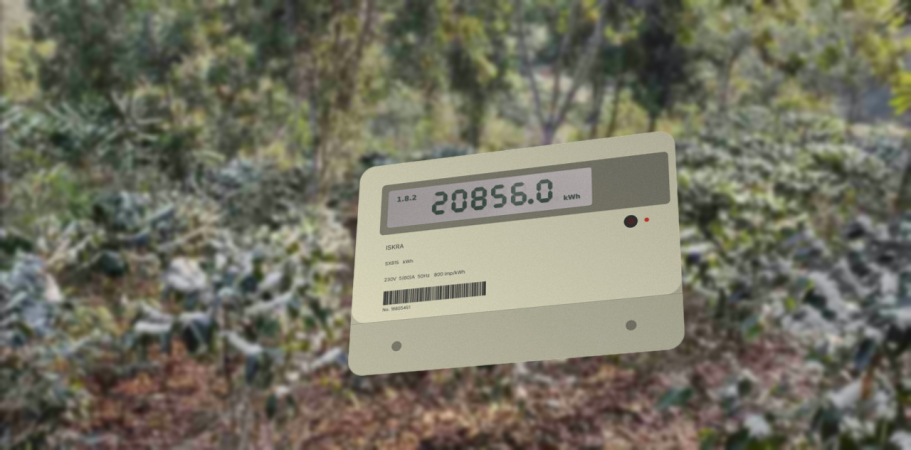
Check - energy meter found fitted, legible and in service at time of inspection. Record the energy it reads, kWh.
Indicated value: 20856.0 kWh
